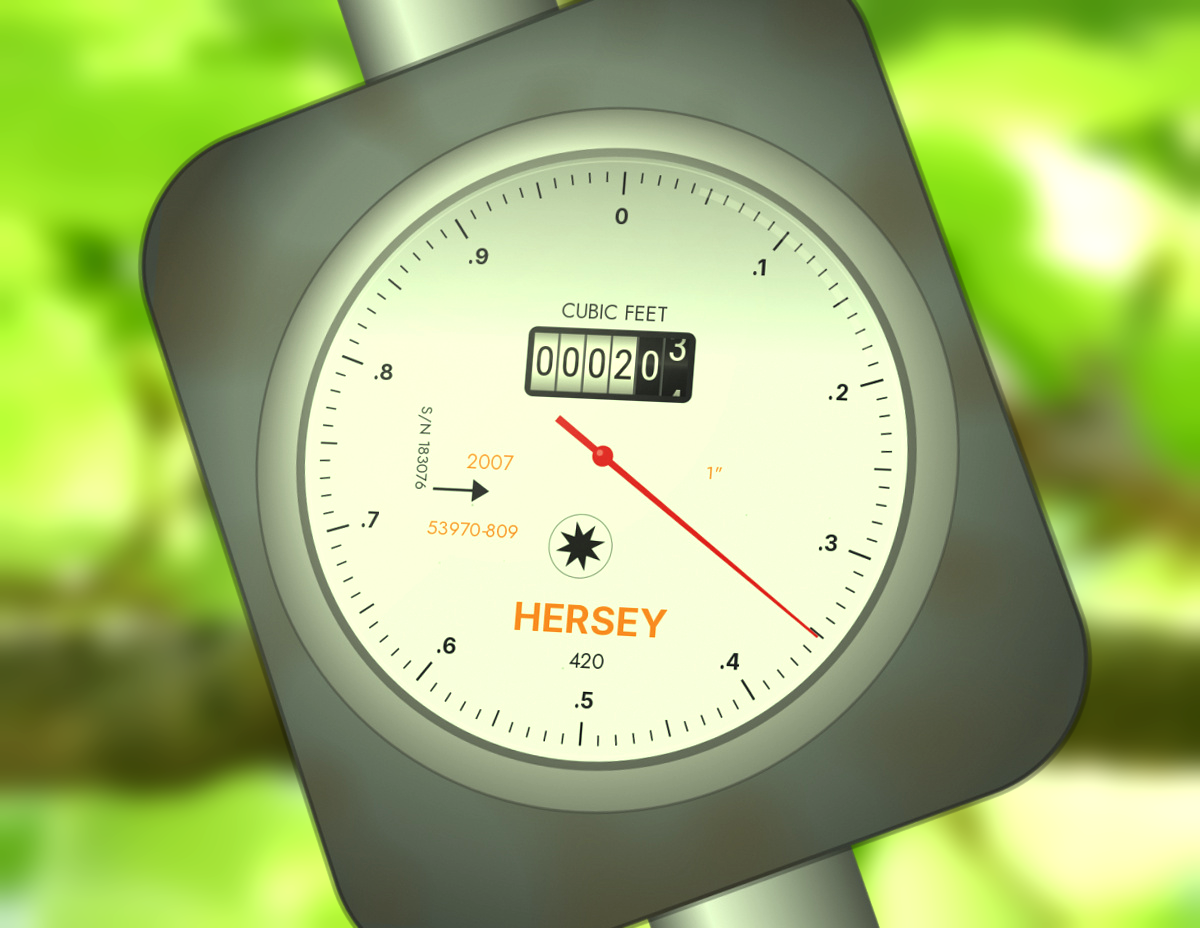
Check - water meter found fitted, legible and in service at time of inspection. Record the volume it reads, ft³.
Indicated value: 203.35 ft³
